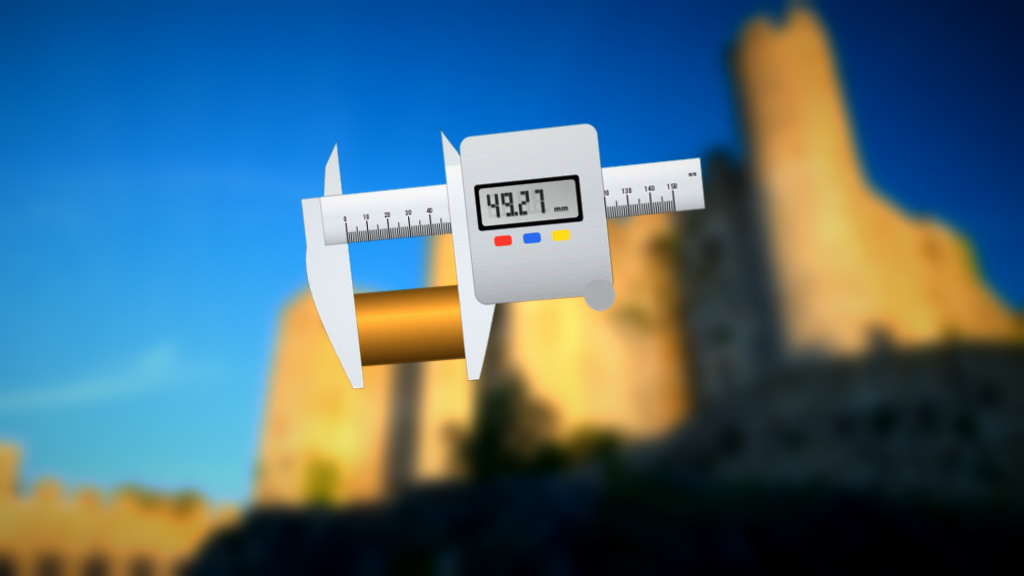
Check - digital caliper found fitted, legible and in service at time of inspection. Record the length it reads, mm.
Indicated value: 49.27 mm
